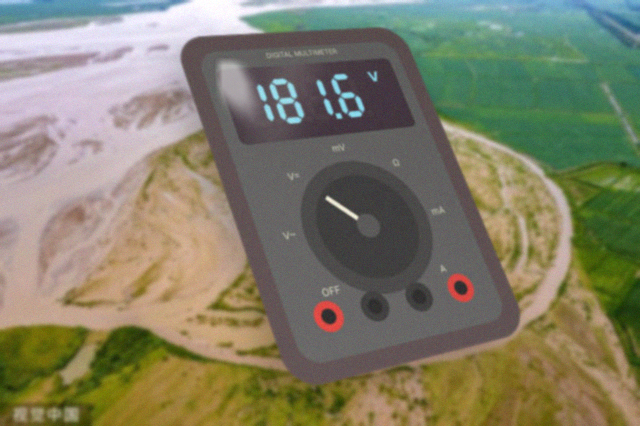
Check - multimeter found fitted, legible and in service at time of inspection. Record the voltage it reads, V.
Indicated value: 181.6 V
